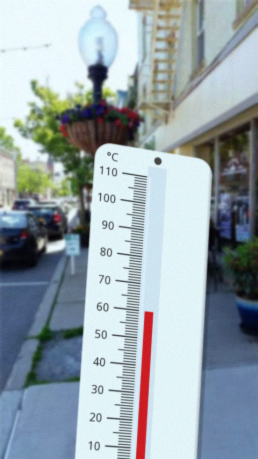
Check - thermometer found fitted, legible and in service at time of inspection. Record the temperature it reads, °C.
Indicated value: 60 °C
